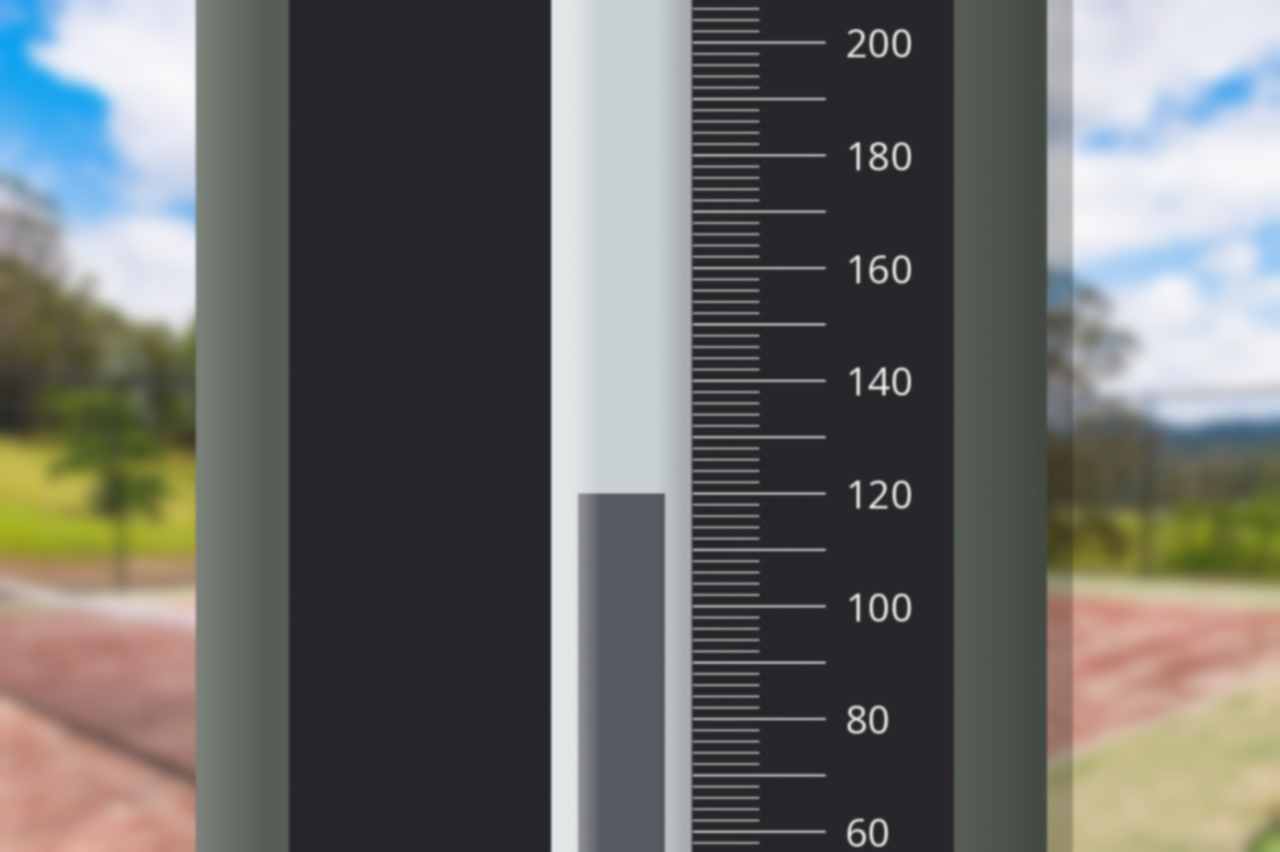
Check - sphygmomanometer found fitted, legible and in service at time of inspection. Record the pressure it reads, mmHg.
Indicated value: 120 mmHg
